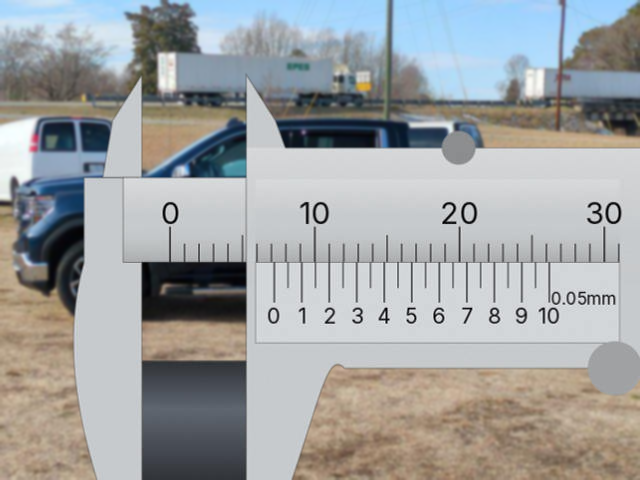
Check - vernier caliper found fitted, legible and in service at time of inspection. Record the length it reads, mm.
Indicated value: 7.2 mm
